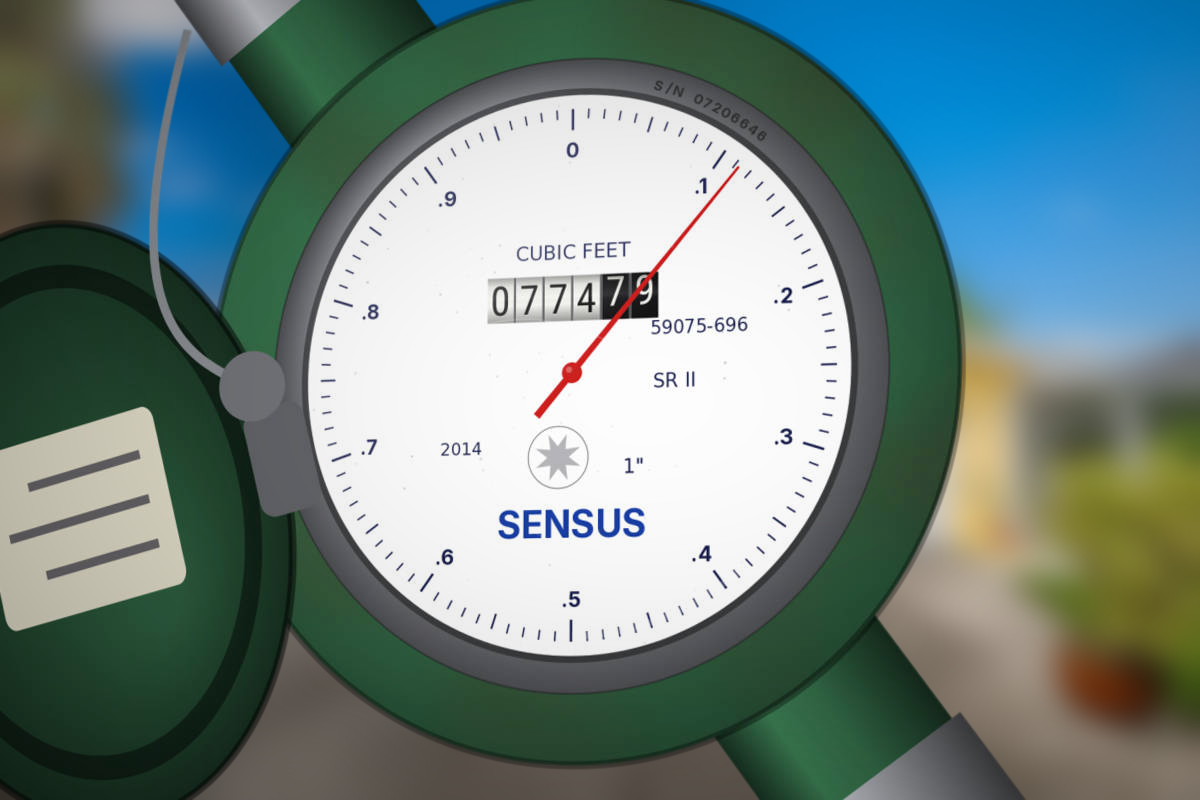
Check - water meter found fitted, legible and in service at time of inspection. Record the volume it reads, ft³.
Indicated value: 77479.11 ft³
